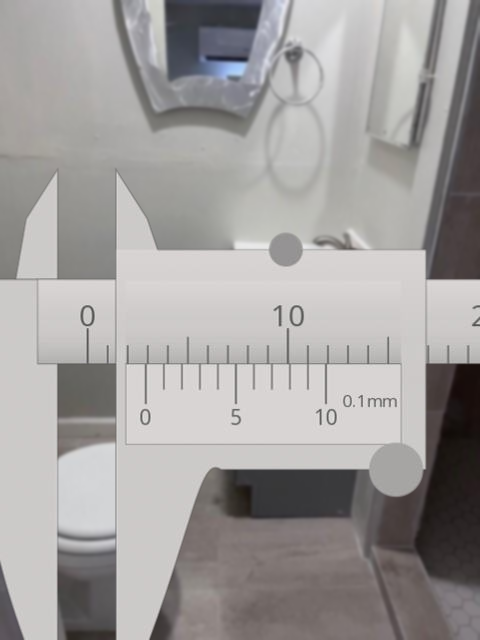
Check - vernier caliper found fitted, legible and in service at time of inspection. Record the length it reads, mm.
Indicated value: 2.9 mm
